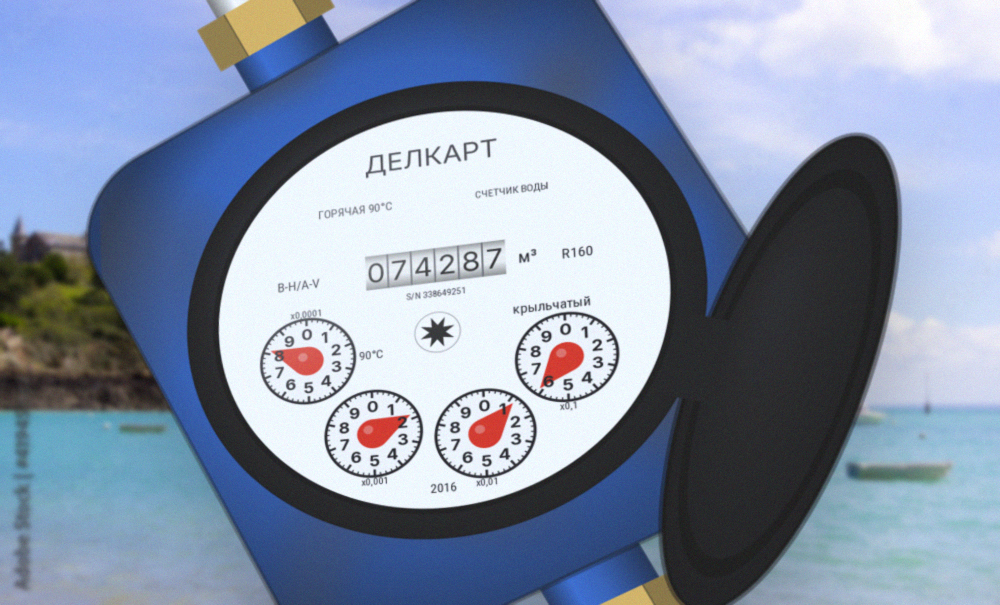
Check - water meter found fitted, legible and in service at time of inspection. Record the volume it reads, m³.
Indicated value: 74287.6118 m³
